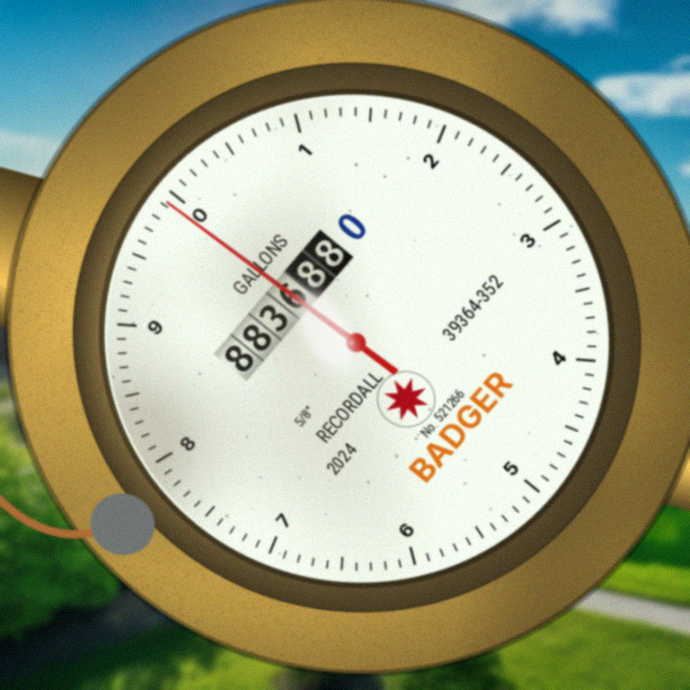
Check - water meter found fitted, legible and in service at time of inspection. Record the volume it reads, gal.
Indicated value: 8836879.9 gal
